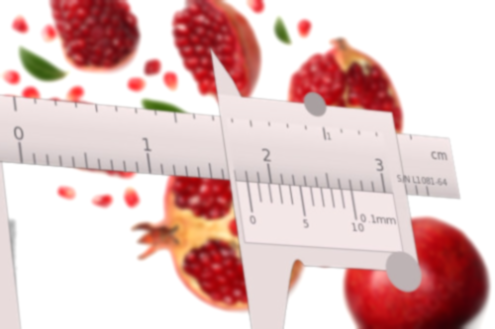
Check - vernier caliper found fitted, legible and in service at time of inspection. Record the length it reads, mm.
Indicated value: 18.0 mm
